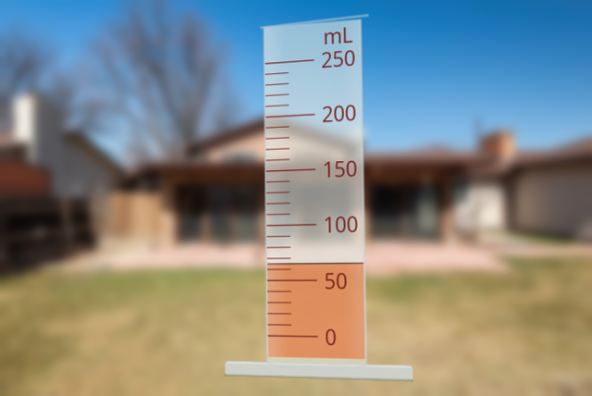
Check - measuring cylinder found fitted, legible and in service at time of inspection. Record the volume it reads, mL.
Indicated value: 65 mL
